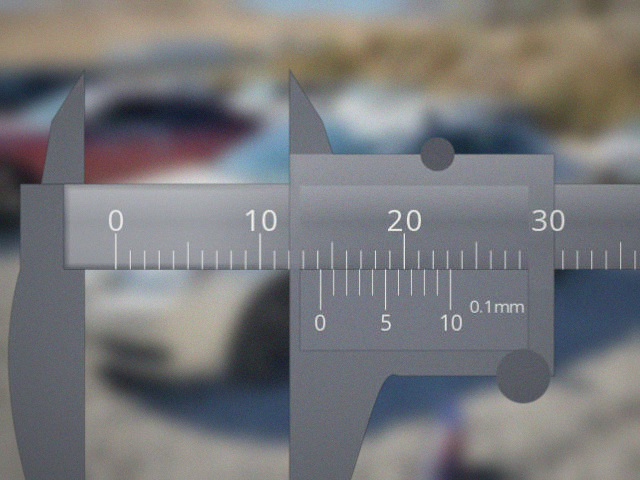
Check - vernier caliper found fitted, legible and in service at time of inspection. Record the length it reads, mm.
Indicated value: 14.2 mm
